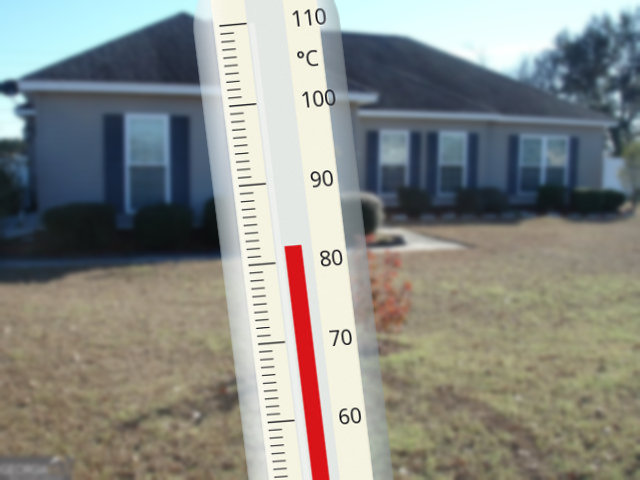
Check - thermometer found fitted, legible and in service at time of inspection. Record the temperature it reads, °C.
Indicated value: 82 °C
